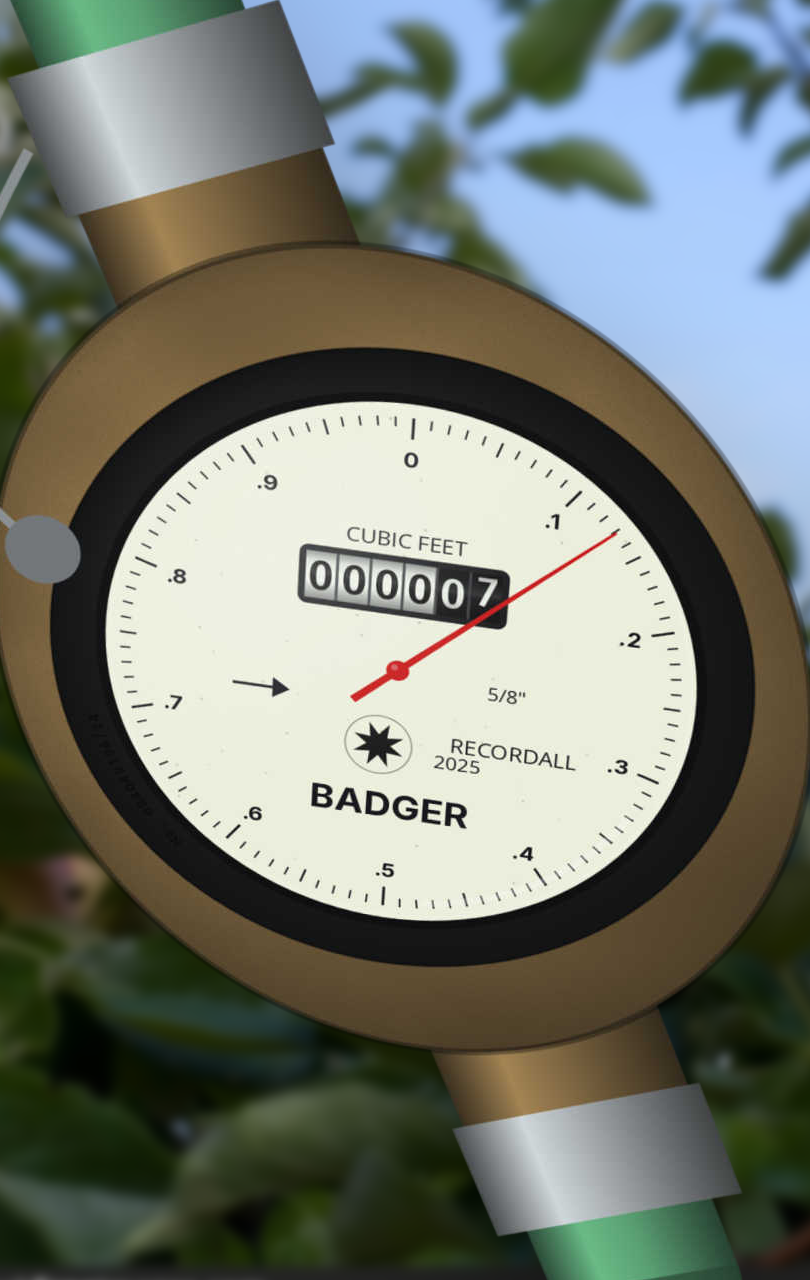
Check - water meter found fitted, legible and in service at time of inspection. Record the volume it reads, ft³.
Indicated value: 7.13 ft³
